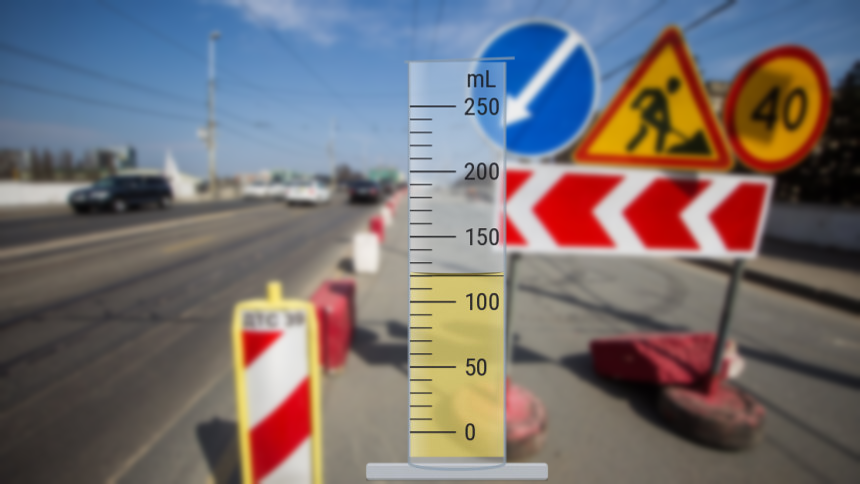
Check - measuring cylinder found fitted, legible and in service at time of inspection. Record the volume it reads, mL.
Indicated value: 120 mL
